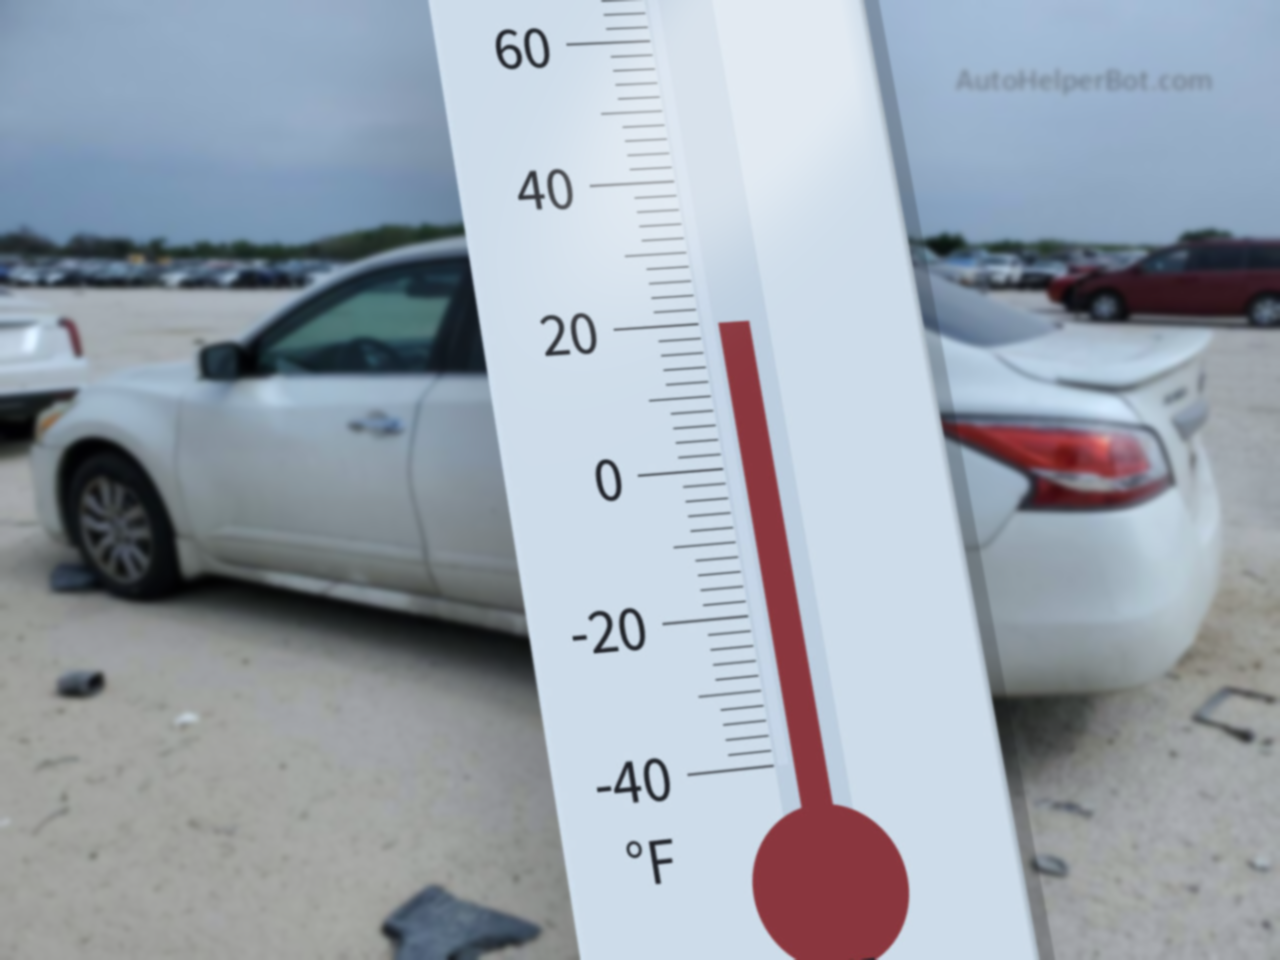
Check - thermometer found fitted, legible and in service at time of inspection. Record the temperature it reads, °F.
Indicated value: 20 °F
